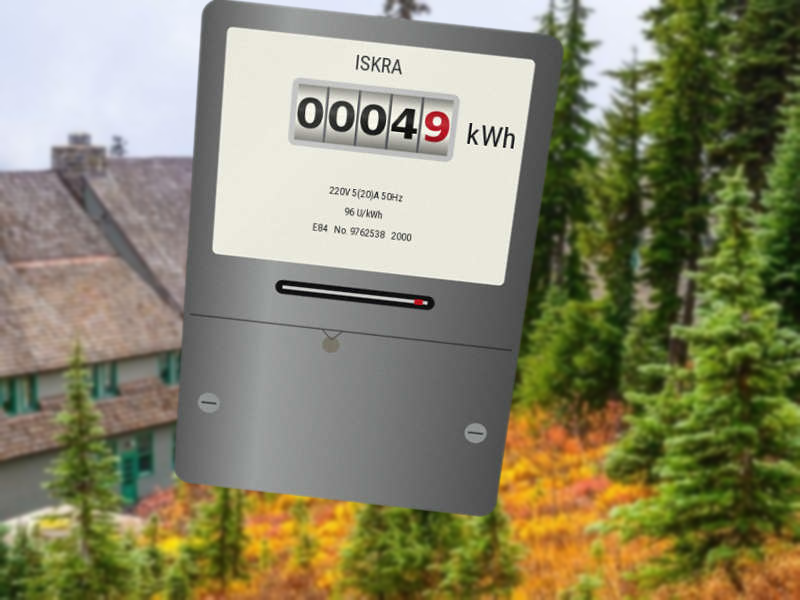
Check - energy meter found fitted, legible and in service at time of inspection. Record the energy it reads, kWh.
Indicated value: 4.9 kWh
